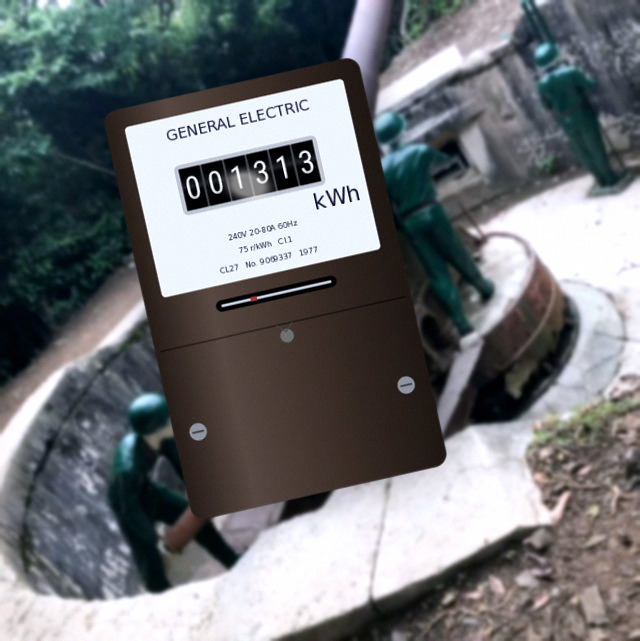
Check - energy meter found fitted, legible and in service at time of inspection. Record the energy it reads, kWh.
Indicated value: 1313 kWh
